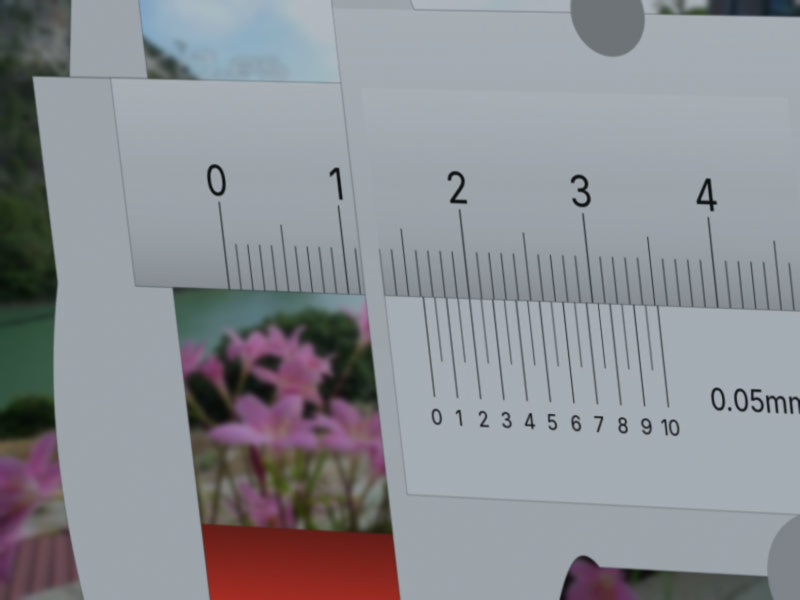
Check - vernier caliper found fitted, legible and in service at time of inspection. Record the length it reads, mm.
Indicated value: 16.2 mm
